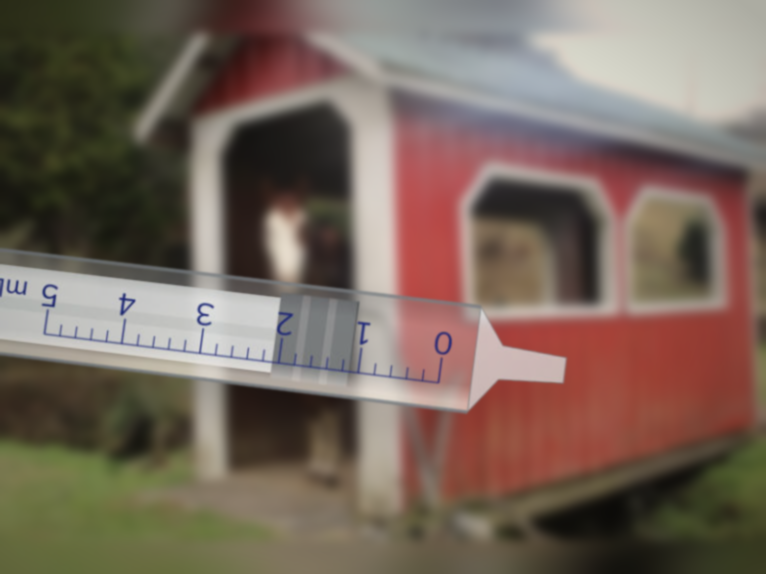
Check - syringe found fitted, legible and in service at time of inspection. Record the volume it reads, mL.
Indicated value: 1.1 mL
